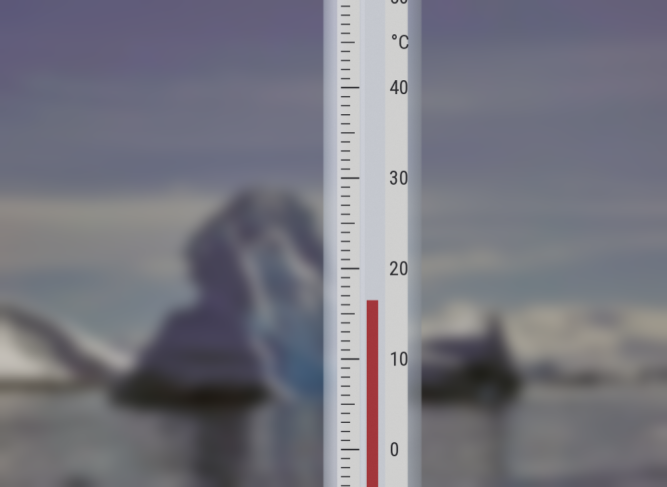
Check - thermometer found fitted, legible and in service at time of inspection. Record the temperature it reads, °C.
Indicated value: 16.5 °C
